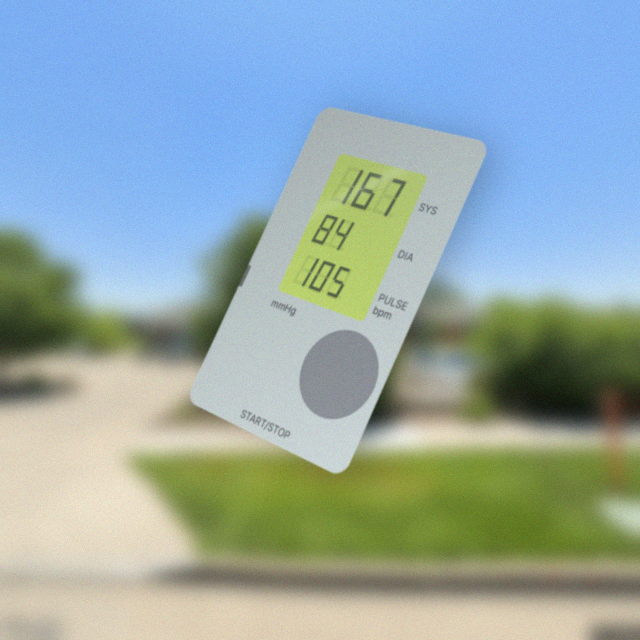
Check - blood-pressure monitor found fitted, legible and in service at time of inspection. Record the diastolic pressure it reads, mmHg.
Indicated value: 84 mmHg
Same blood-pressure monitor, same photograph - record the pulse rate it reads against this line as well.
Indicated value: 105 bpm
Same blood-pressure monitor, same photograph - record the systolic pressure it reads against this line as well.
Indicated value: 167 mmHg
